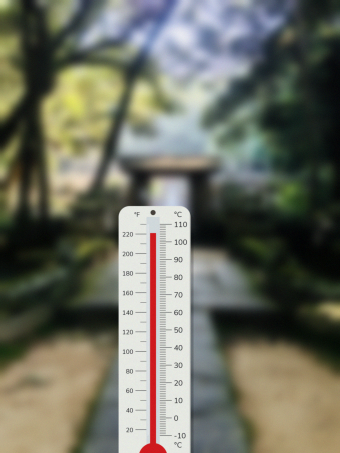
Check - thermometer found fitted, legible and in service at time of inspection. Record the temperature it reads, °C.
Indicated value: 105 °C
